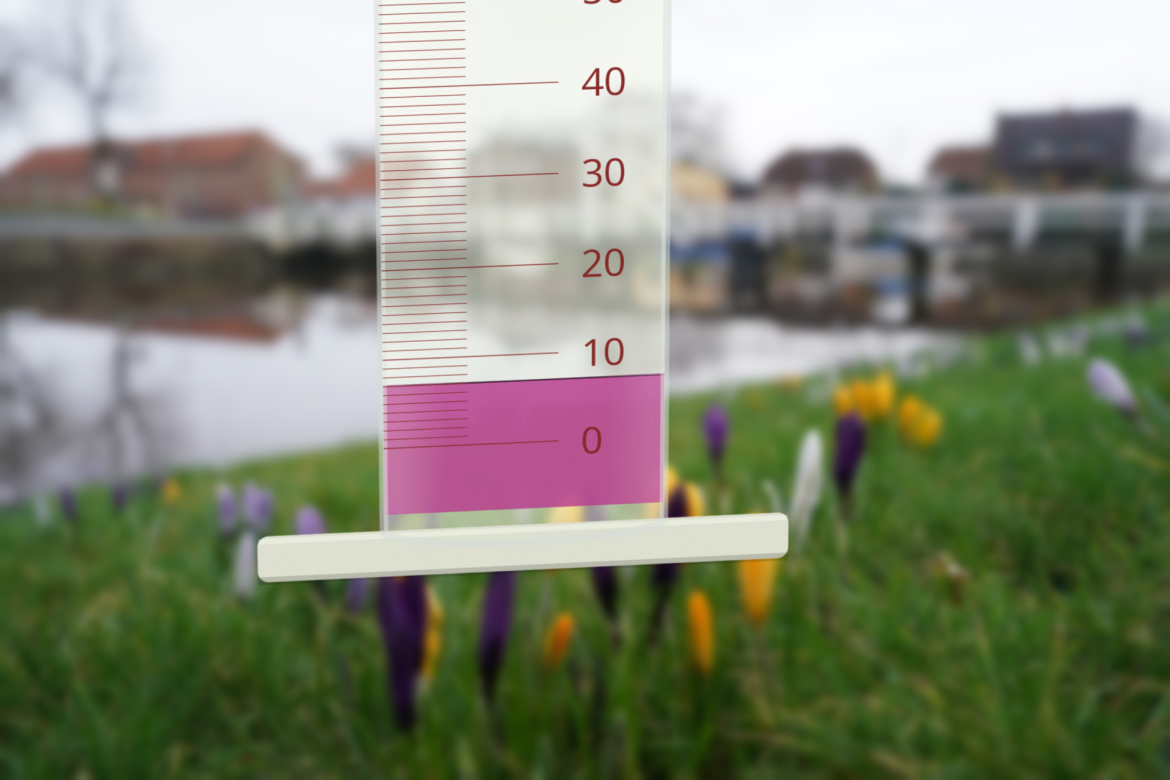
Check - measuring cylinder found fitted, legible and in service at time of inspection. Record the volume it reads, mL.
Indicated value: 7 mL
